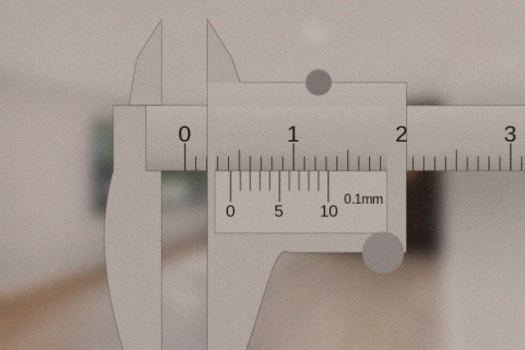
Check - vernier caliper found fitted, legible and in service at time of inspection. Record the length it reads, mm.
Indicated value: 4.2 mm
